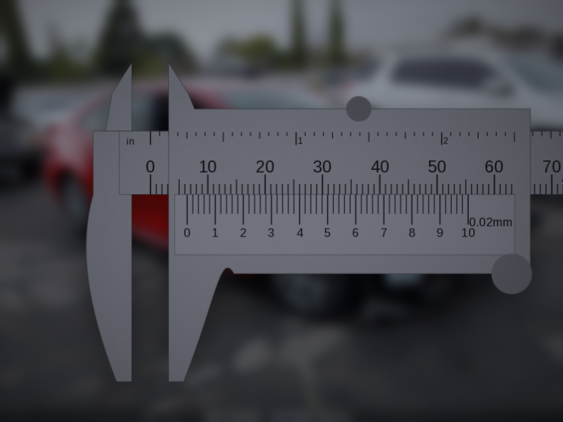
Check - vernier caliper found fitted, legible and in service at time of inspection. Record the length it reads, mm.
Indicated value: 6.4 mm
